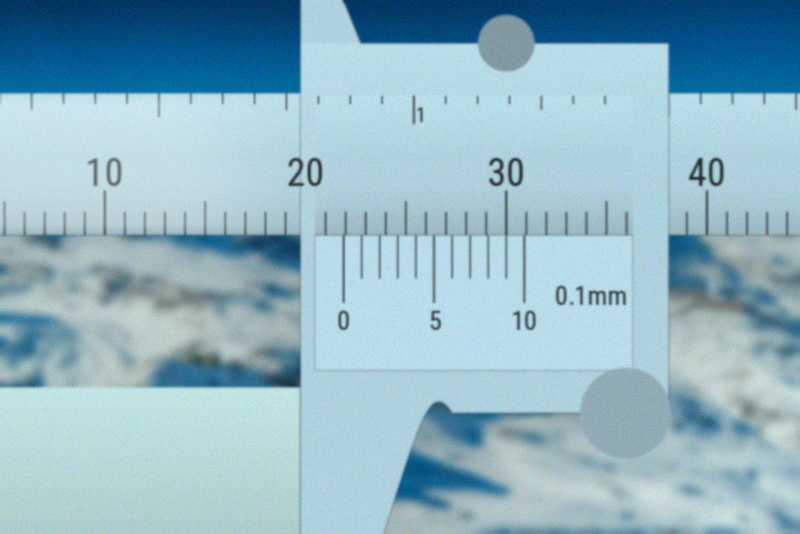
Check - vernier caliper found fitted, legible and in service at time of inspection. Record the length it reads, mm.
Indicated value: 21.9 mm
